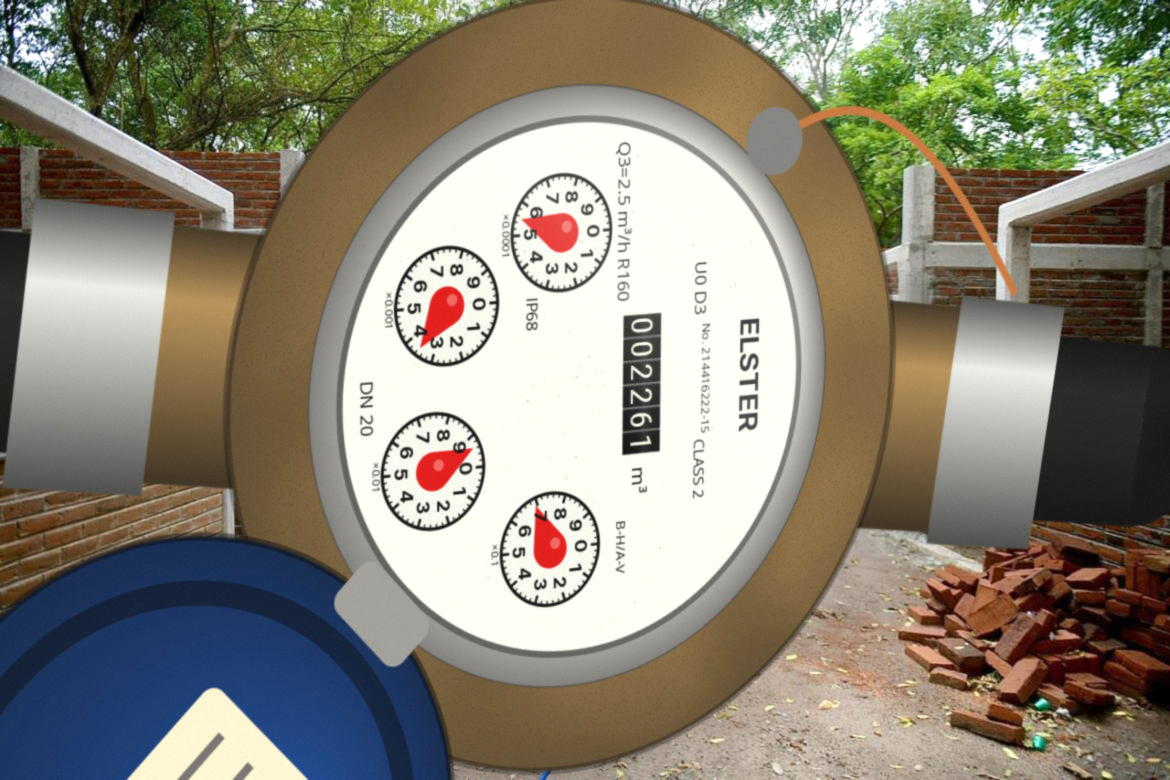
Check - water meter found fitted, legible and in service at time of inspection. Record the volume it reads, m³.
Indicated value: 2261.6935 m³
